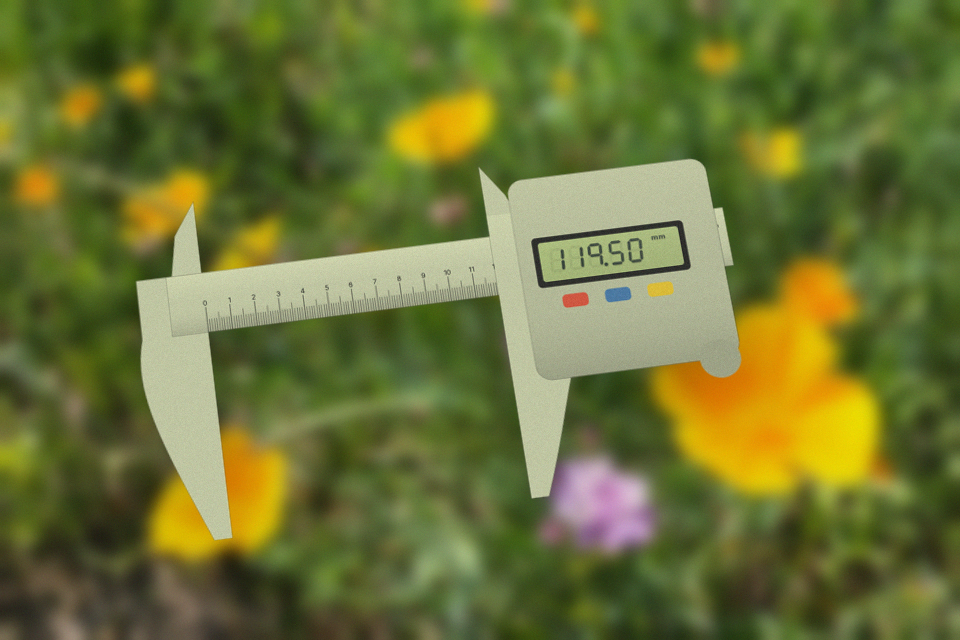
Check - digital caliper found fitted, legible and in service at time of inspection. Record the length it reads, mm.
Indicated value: 119.50 mm
